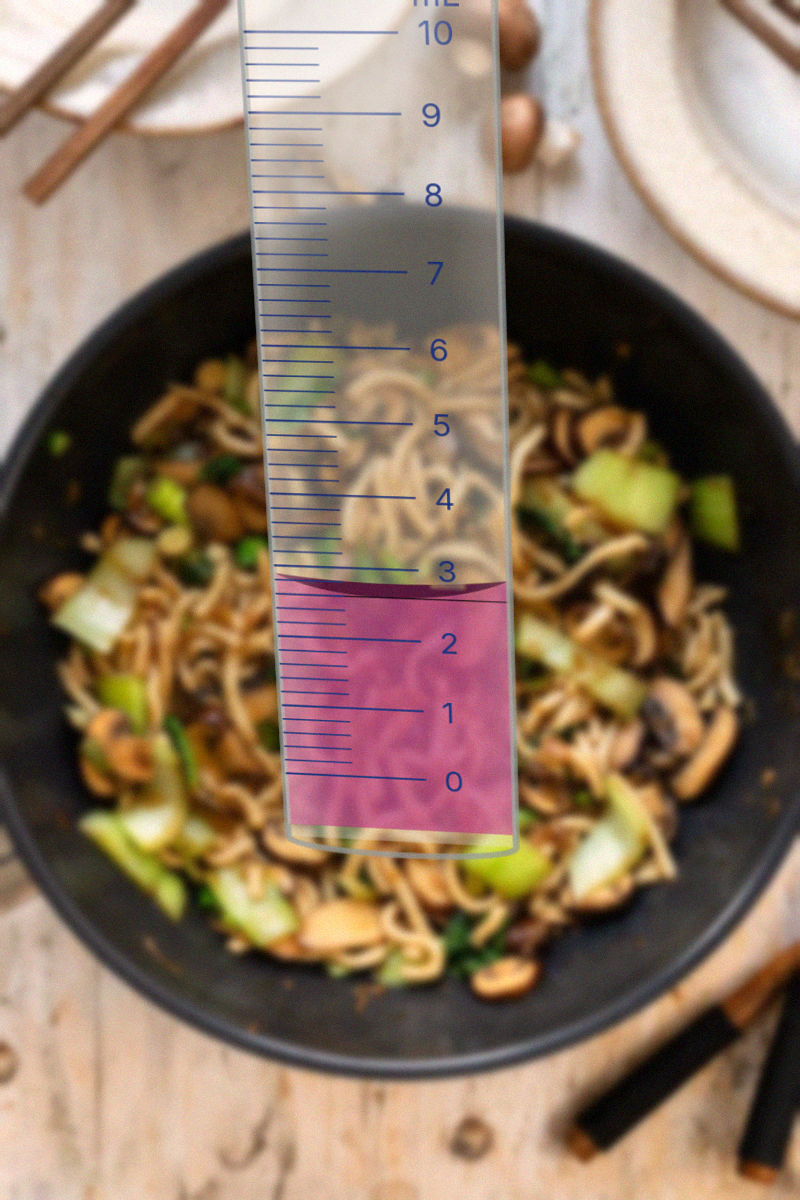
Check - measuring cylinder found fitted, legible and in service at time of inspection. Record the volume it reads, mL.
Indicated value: 2.6 mL
